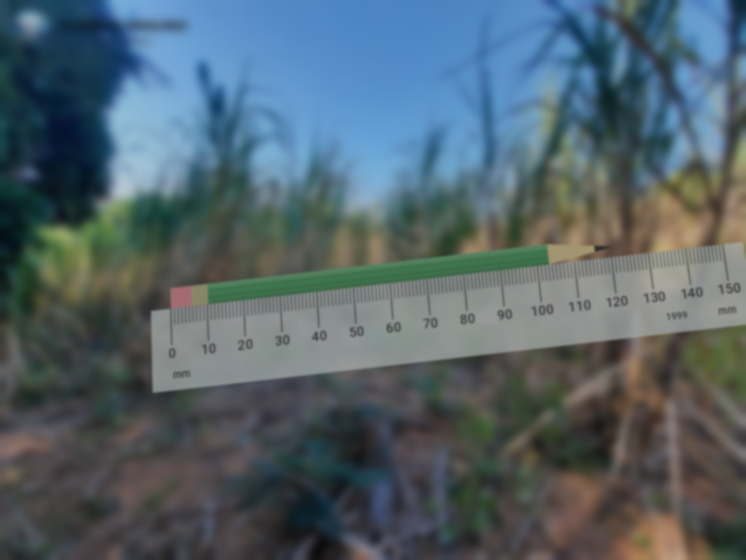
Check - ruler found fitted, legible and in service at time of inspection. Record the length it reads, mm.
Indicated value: 120 mm
